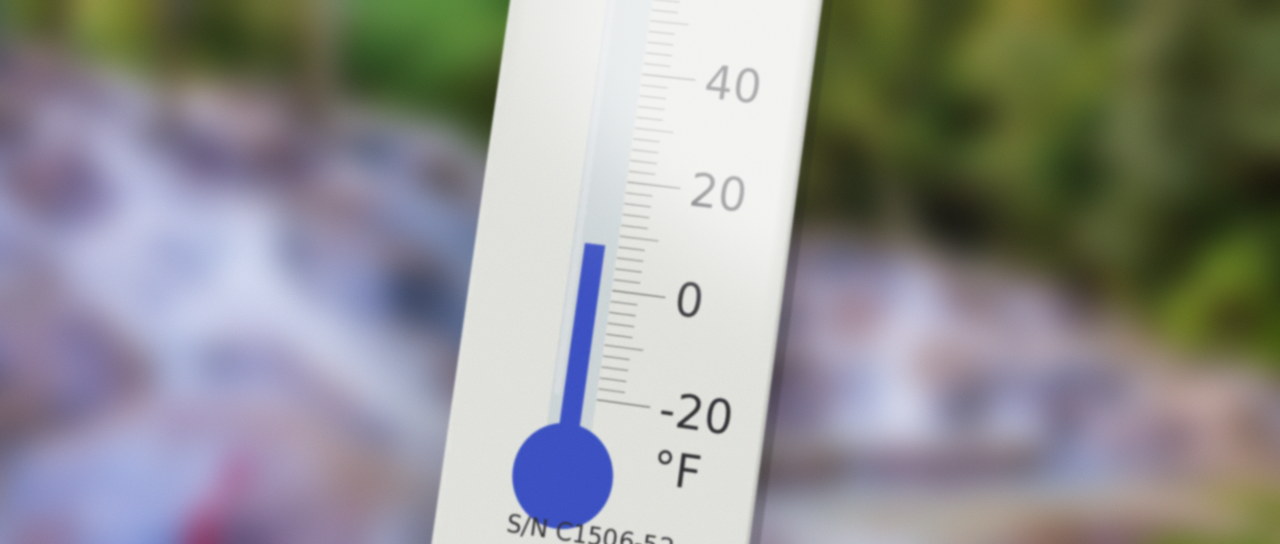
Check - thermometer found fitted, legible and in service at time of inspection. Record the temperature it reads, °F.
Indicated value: 8 °F
